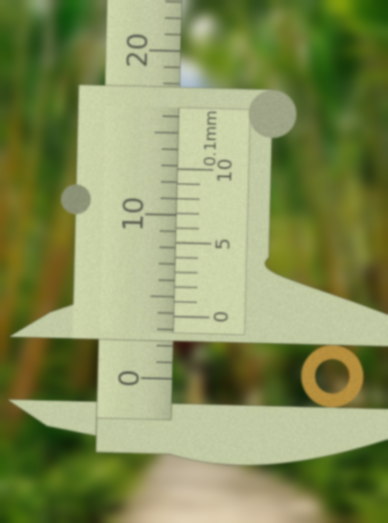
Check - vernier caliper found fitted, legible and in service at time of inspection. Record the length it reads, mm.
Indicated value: 3.8 mm
